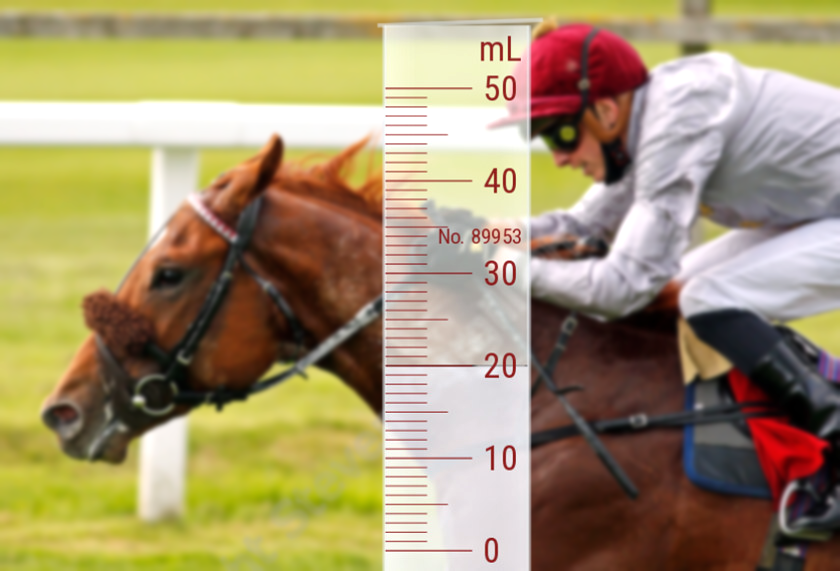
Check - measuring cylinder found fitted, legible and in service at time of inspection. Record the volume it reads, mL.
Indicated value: 20 mL
